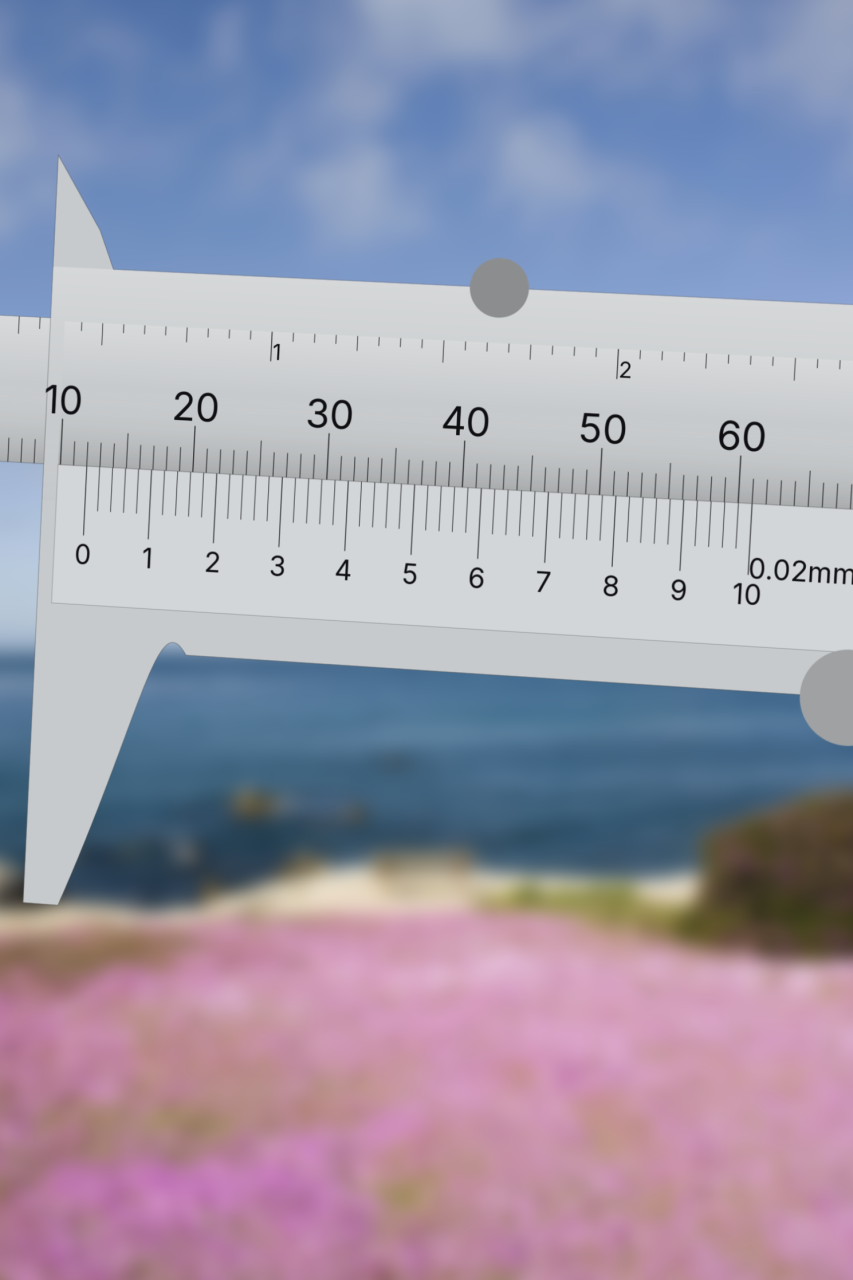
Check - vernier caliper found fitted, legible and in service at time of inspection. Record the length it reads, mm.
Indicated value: 12.0 mm
